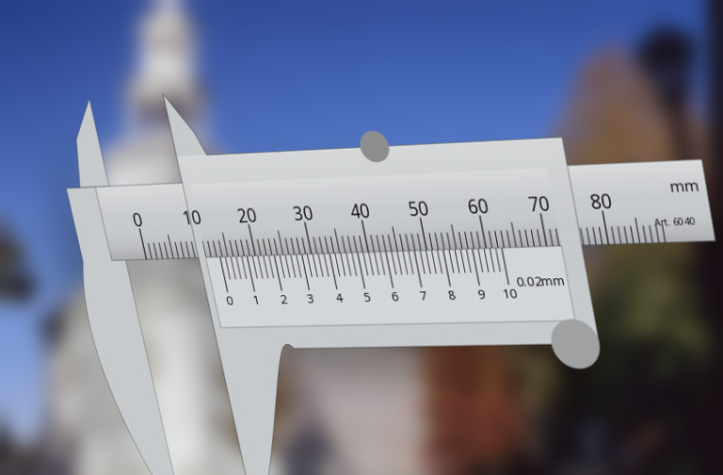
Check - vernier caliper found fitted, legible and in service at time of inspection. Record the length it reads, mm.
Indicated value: 13.6 mm
